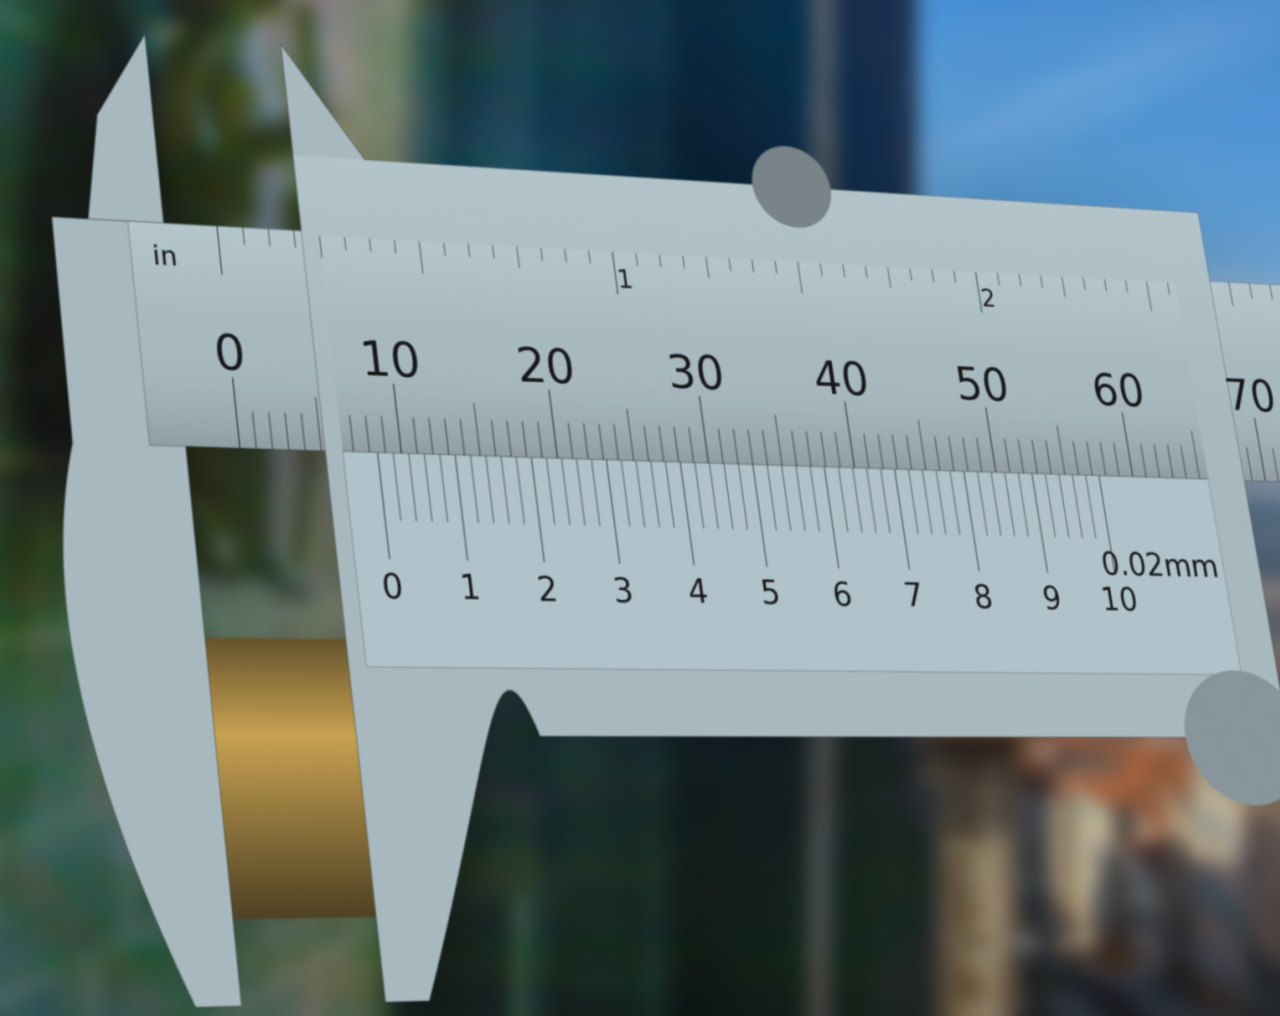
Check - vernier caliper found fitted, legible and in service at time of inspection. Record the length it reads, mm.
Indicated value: 8.5 mm
